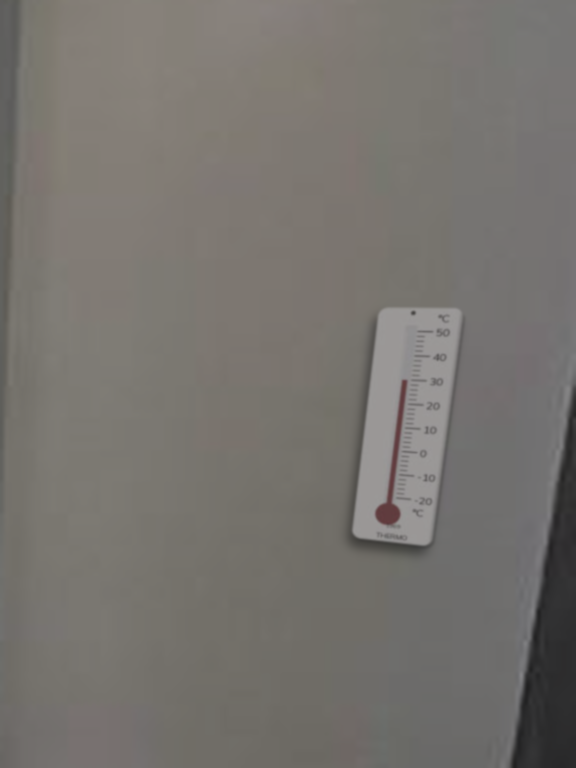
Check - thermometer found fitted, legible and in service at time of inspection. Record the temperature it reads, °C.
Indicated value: 30 °C
